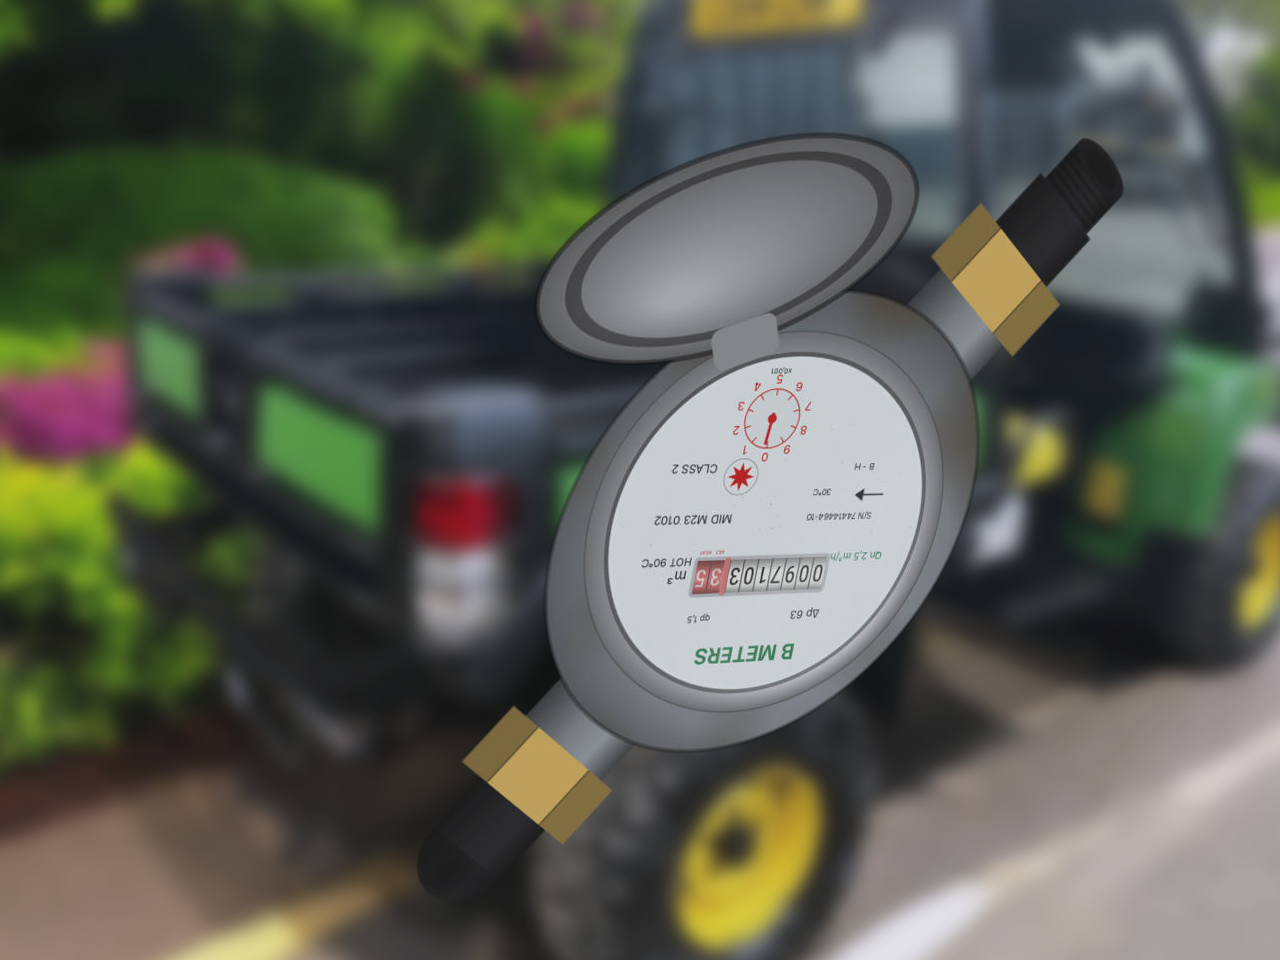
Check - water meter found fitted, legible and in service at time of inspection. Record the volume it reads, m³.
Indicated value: 97103.350 m³
